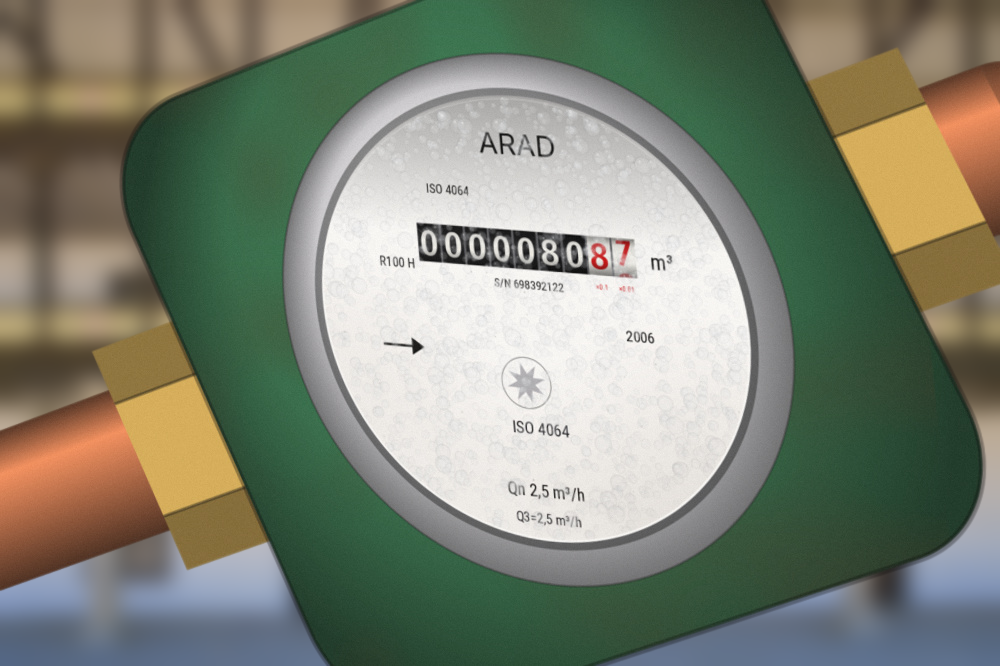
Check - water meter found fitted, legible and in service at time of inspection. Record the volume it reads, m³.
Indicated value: 80.87 m³
